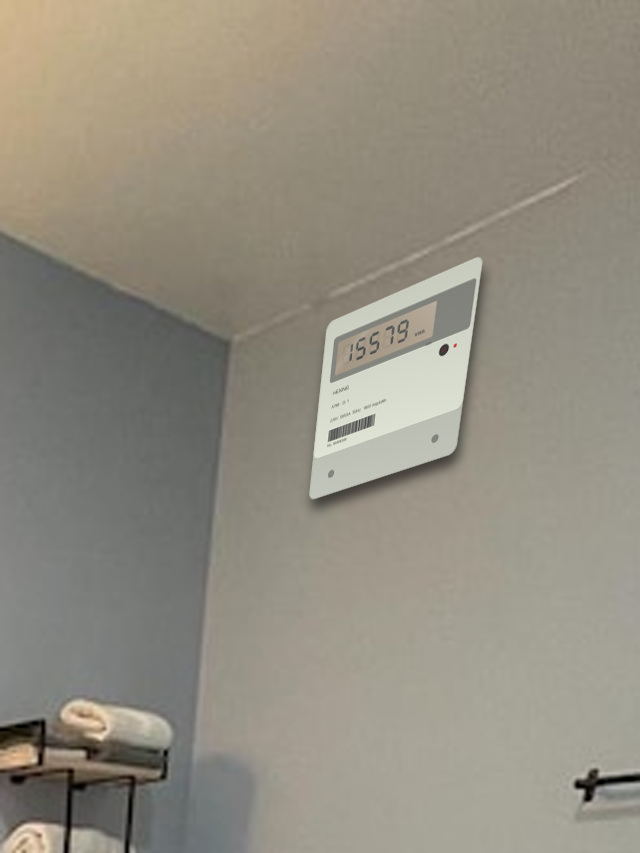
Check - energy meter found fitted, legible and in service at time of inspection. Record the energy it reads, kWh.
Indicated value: 15579 kWh
